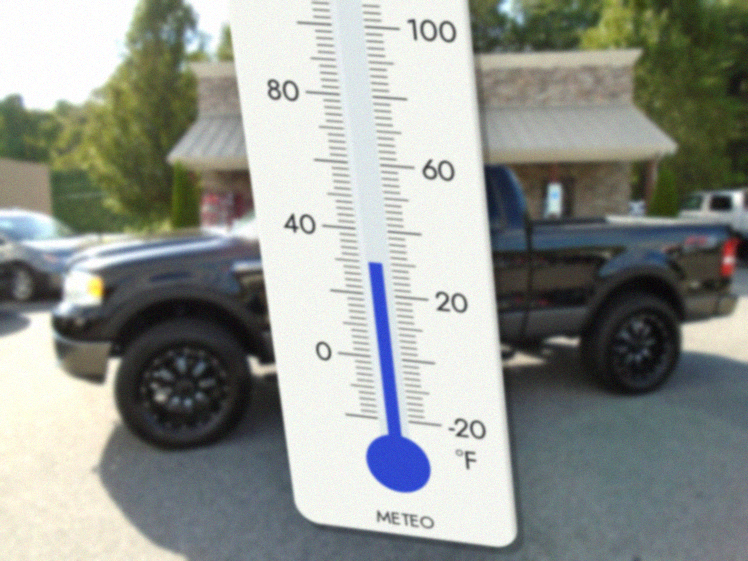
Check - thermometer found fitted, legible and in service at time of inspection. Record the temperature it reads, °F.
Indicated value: 30 °F
